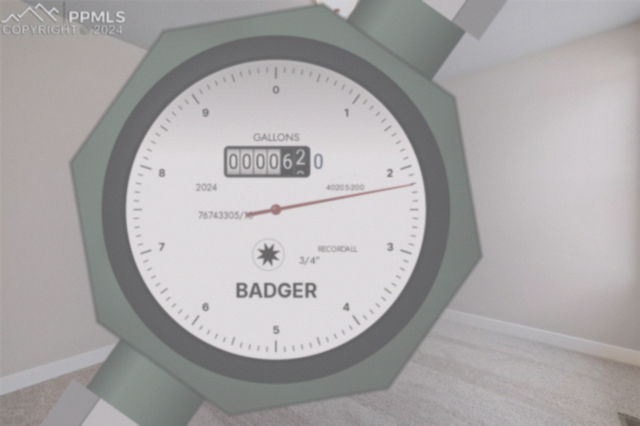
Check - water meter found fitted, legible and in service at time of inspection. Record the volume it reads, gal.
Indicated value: 622.2 gal
